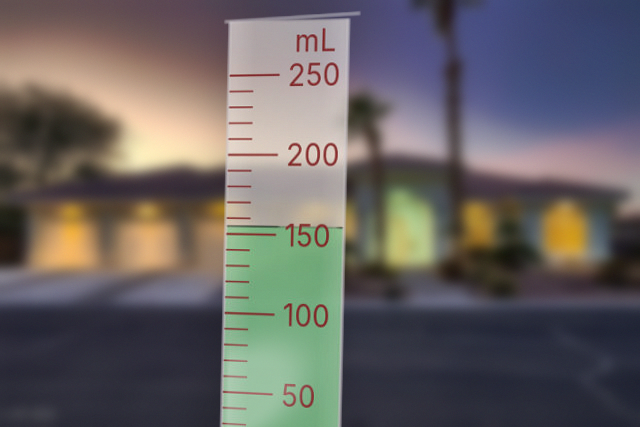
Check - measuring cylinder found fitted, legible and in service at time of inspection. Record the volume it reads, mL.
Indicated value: 155 mL
